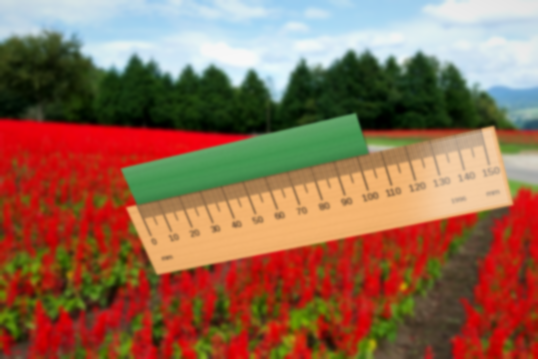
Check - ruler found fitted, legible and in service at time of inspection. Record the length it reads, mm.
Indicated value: 105 mm
